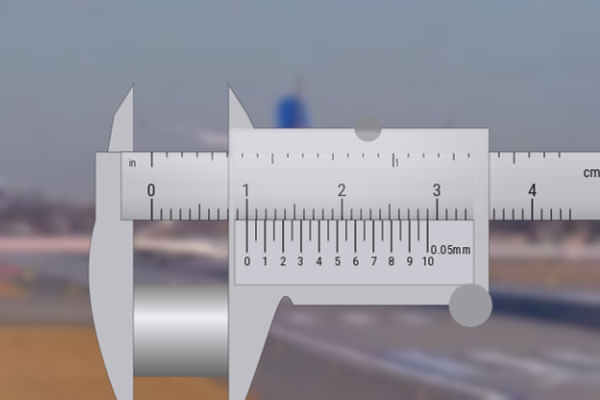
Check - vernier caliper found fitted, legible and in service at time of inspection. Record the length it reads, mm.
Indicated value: 10.0 mm
